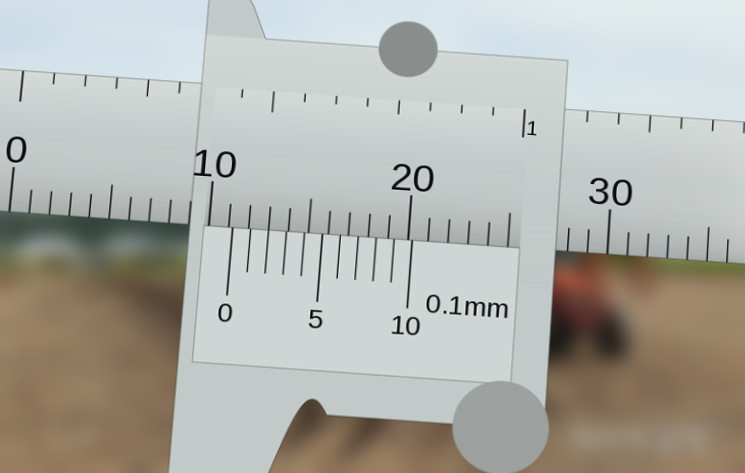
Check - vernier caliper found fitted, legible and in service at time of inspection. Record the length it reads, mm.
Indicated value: 11.2 mm
